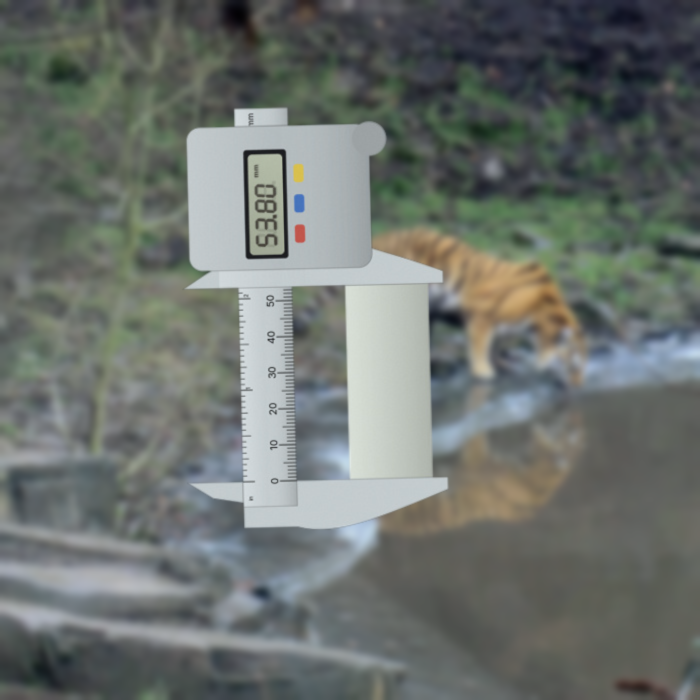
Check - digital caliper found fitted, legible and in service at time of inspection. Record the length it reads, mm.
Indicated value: 53.80 mm
